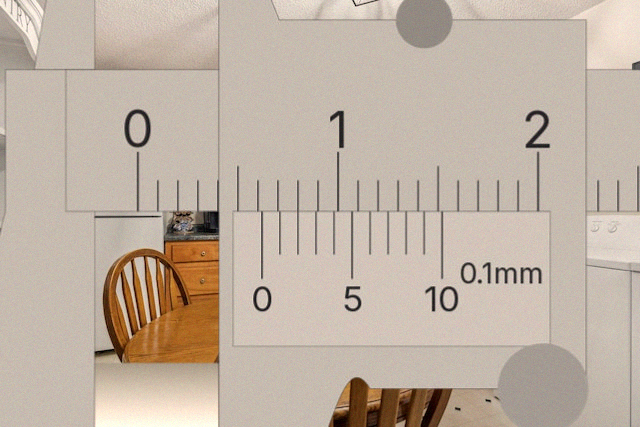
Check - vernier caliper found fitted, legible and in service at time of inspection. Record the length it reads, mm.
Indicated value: 6.2 mm
